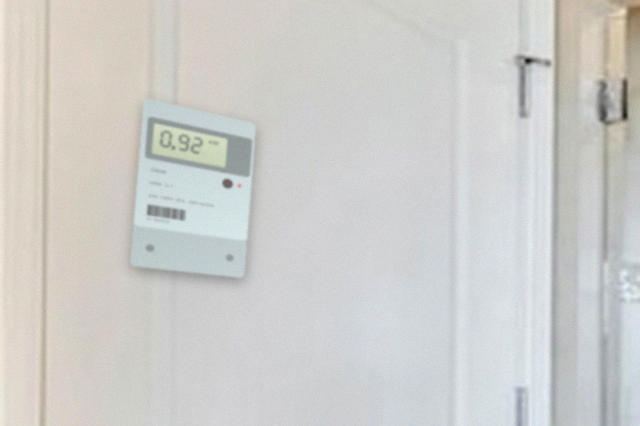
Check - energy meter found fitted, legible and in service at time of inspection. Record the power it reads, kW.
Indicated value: 0.92 kW
